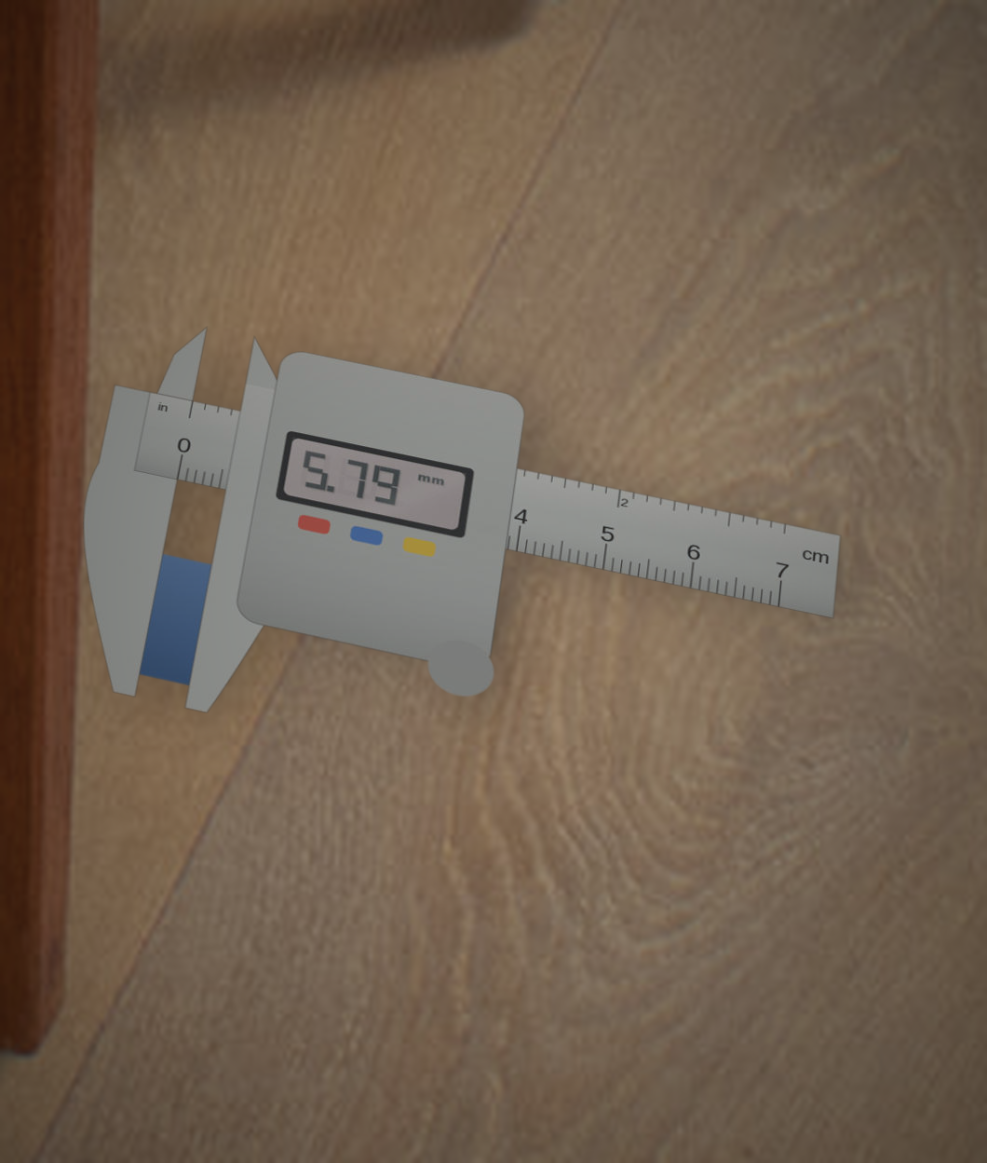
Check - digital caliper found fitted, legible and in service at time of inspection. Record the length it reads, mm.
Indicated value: 5.79 mm
